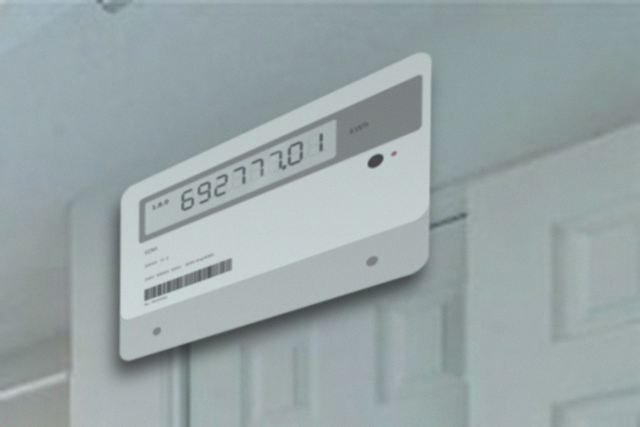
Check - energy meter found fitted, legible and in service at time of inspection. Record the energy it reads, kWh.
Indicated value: 692777.01 kWh
